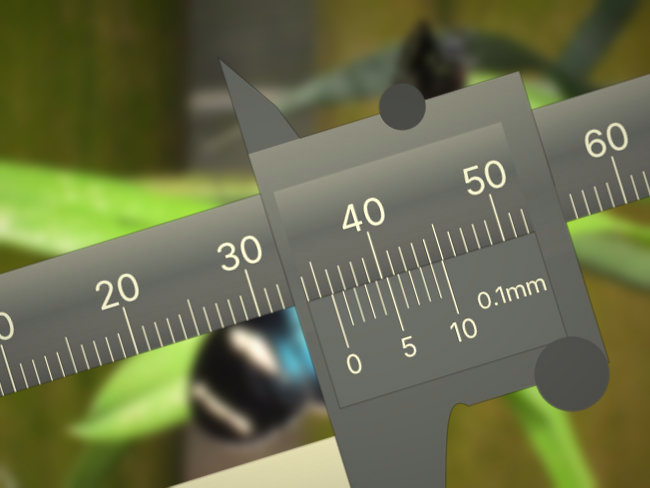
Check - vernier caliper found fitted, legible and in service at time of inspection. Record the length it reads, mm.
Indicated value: 35.9 mm
